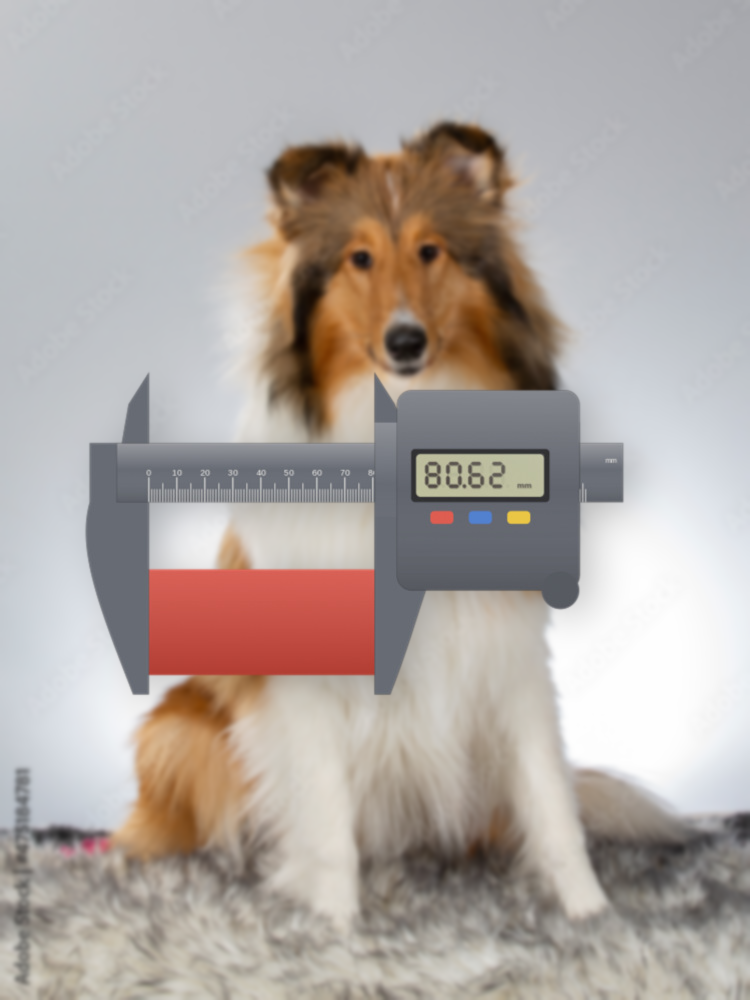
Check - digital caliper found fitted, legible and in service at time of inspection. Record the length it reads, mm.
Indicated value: 80.62 mm
